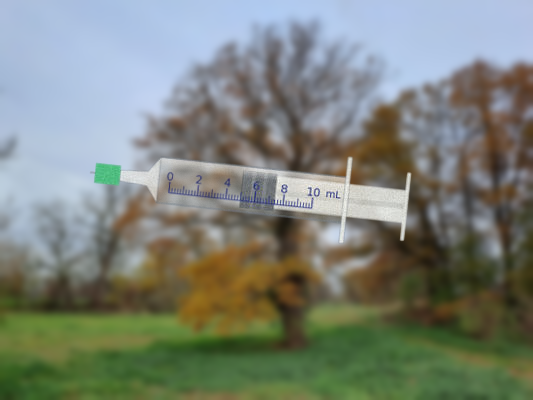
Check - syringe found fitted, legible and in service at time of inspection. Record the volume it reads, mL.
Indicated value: 5 mL
